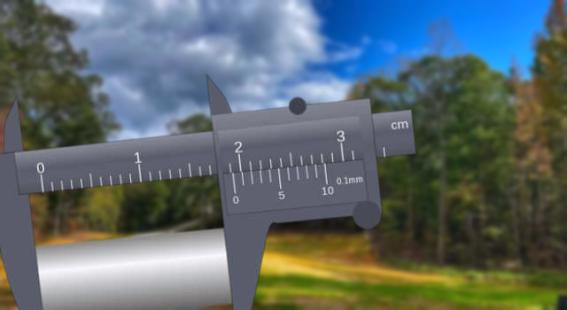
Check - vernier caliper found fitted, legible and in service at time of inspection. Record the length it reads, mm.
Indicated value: 19.2 mm
